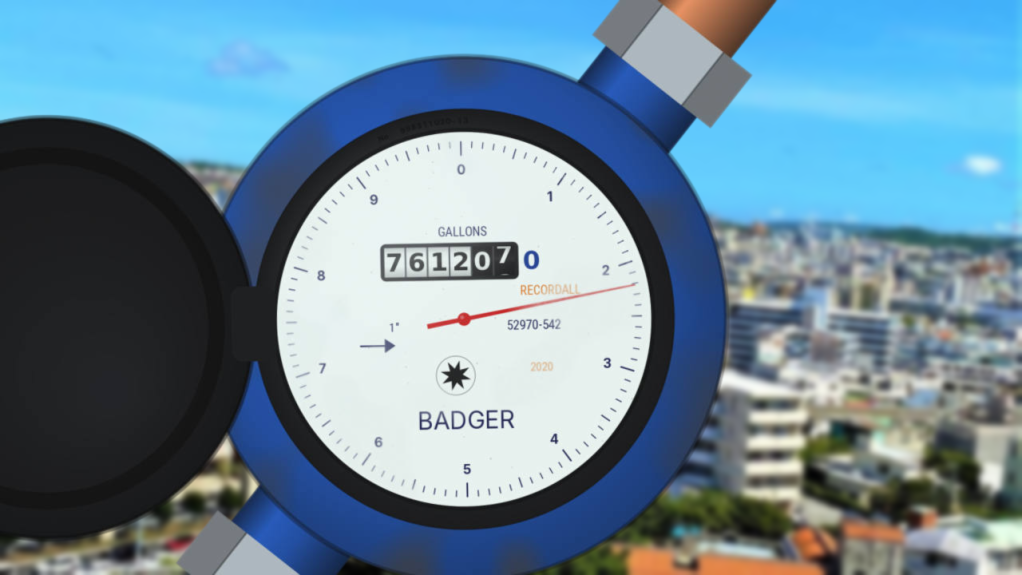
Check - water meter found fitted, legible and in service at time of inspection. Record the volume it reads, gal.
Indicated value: 7612072.2 gal
